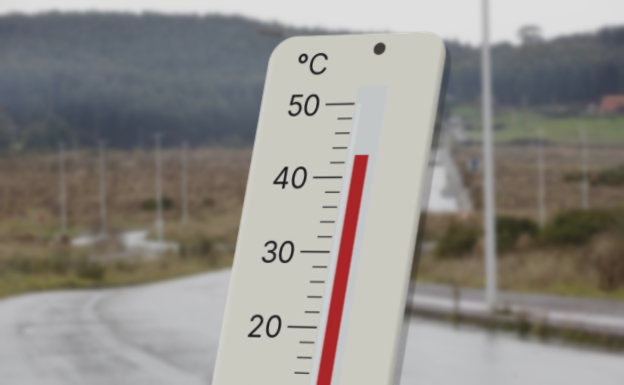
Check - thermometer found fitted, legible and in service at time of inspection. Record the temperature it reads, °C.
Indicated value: 43 °C
